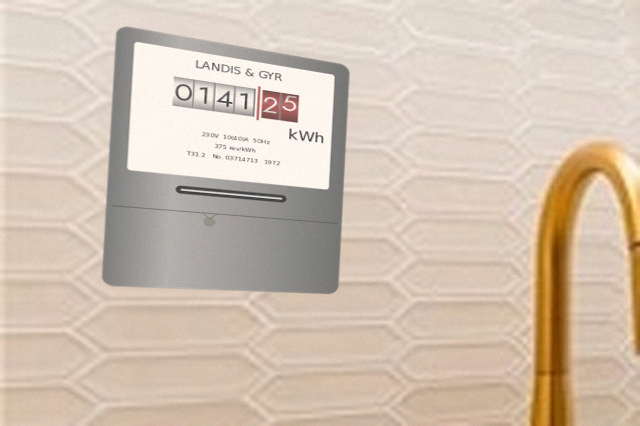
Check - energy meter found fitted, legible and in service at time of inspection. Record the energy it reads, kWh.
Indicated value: 141.25 kWh
